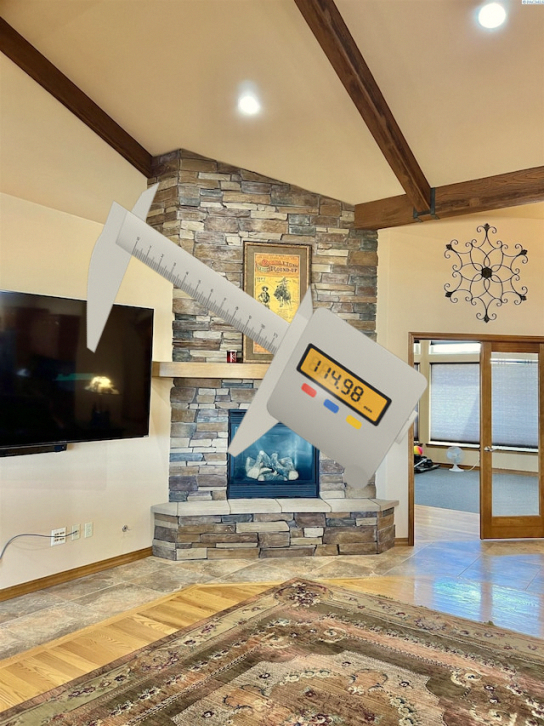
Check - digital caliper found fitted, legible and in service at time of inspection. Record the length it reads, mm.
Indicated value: 114.98 mm
